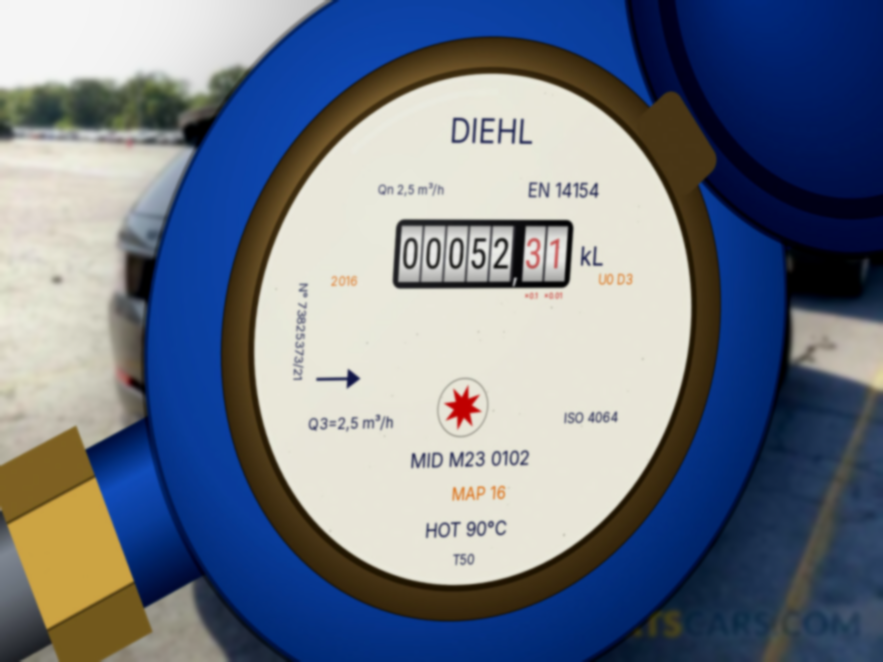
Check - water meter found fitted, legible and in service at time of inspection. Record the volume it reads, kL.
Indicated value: 52.31 kL
